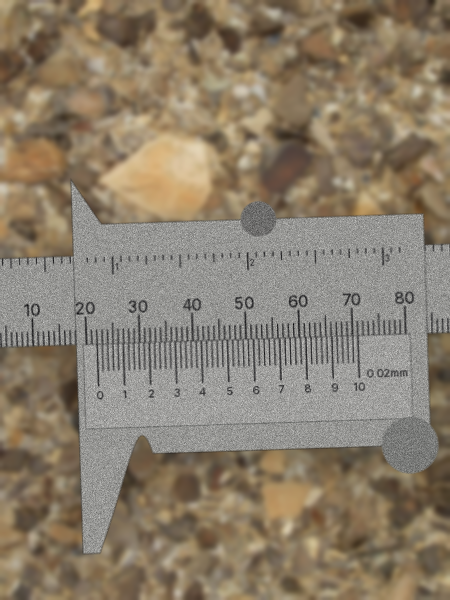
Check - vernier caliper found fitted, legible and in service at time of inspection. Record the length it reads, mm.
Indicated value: 22.0 mm
